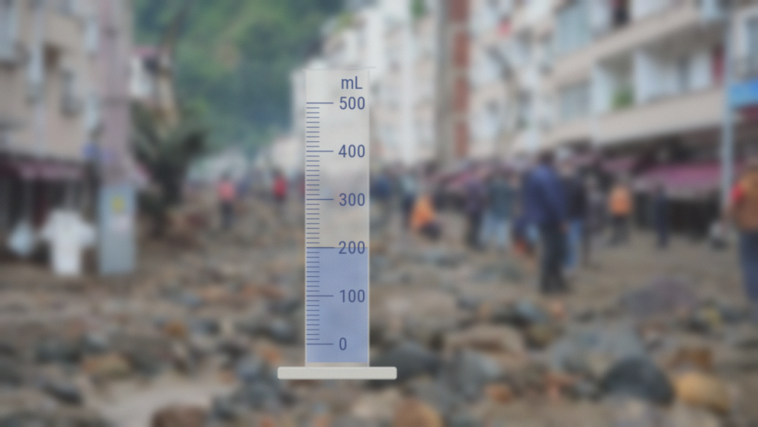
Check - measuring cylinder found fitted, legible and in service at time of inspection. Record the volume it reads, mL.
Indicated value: 200 mL
